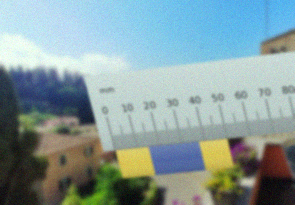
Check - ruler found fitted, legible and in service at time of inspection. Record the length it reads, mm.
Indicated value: 50 mm
